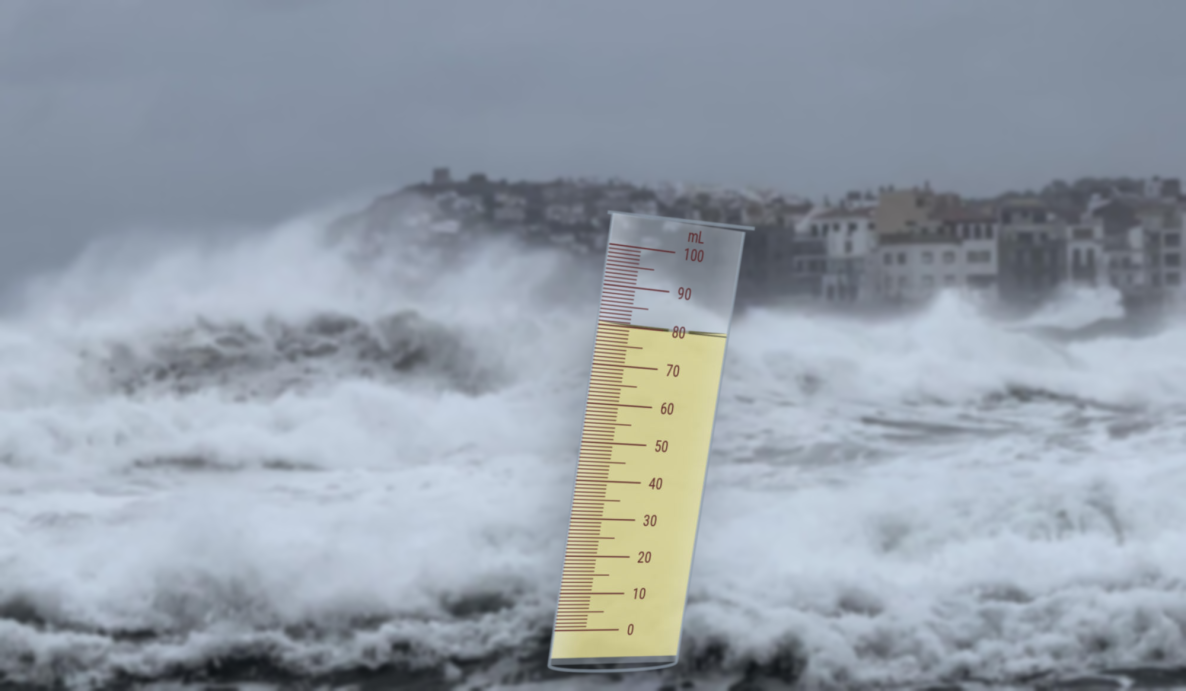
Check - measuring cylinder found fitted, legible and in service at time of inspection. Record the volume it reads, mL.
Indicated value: 80 mL
